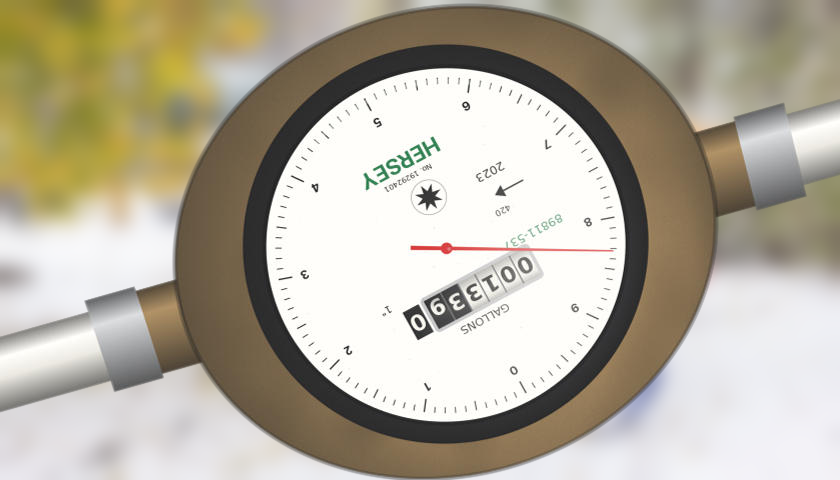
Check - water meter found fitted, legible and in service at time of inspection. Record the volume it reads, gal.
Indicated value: 13388.3 gal
